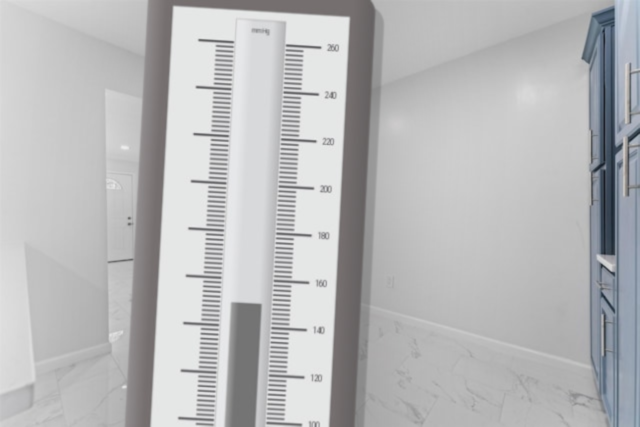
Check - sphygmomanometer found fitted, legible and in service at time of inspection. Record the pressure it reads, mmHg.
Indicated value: 150 mmHg
